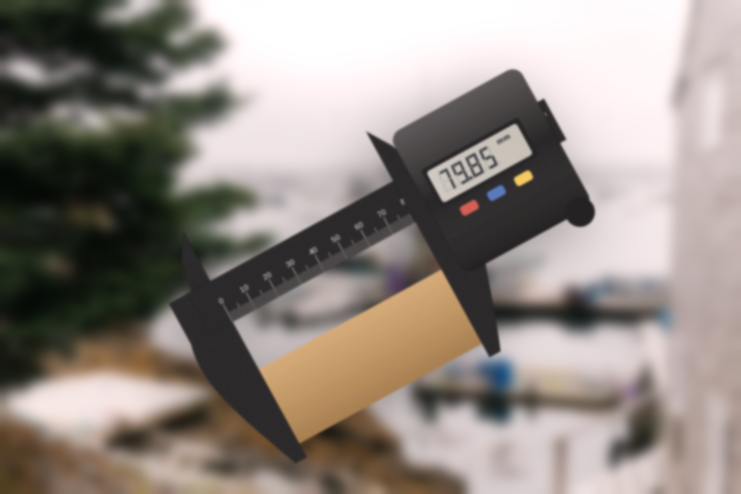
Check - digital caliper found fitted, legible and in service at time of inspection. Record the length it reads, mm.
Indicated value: 79.85 mm
